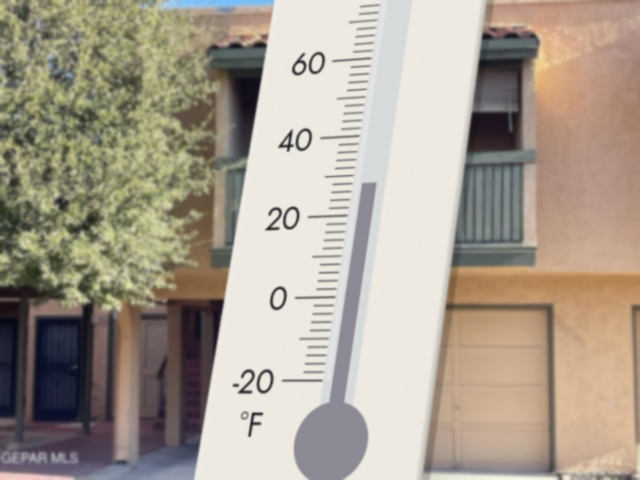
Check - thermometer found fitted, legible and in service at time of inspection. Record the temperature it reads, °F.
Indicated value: 28 °F
